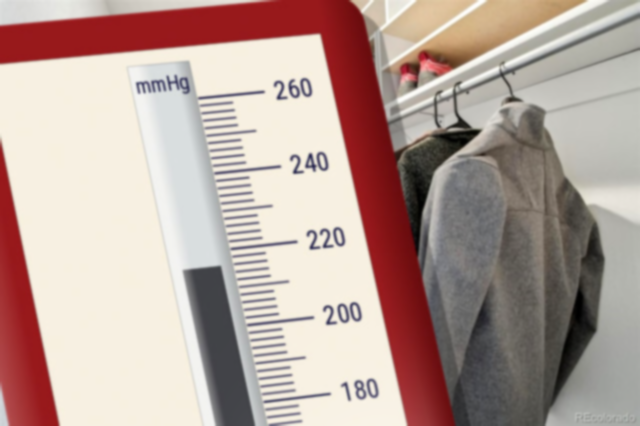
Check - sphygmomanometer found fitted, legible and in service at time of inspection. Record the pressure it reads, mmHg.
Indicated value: 216 mmHg
